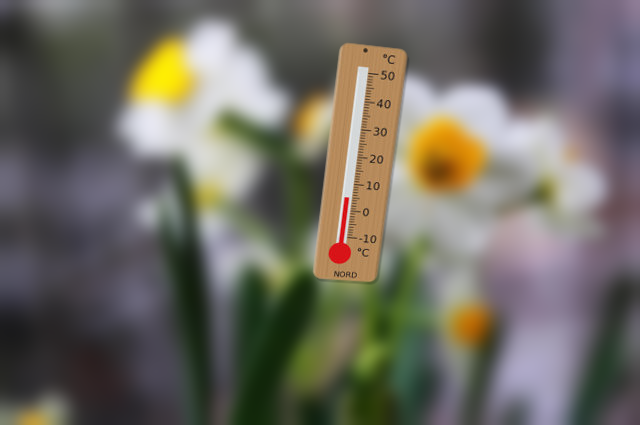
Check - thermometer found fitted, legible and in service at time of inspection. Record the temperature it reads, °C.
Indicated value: 5 °C
